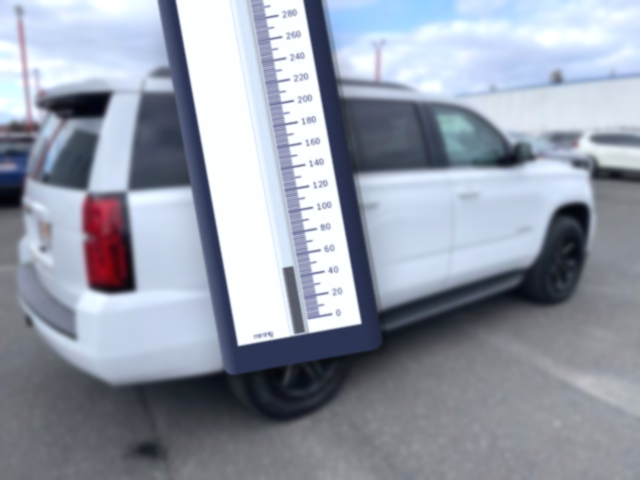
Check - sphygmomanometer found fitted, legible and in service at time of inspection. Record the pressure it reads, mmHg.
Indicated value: 50 mmHg
